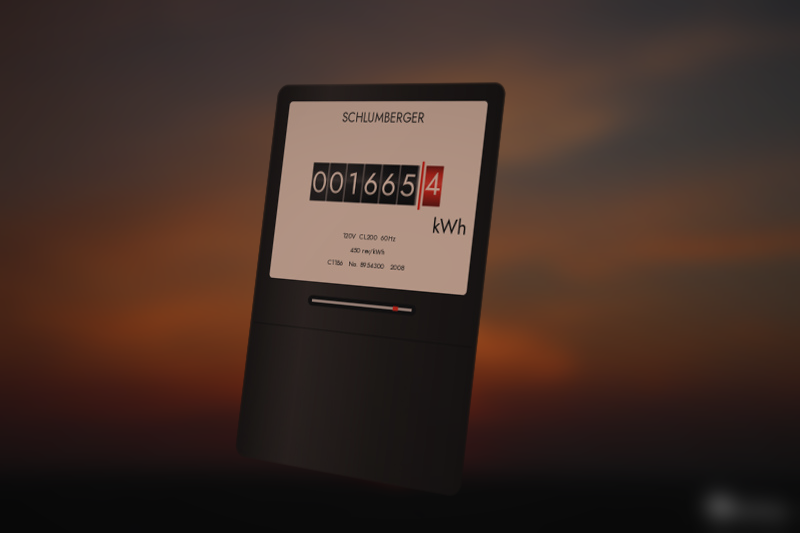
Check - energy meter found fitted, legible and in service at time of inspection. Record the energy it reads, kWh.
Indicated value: 1665.4 kWh
